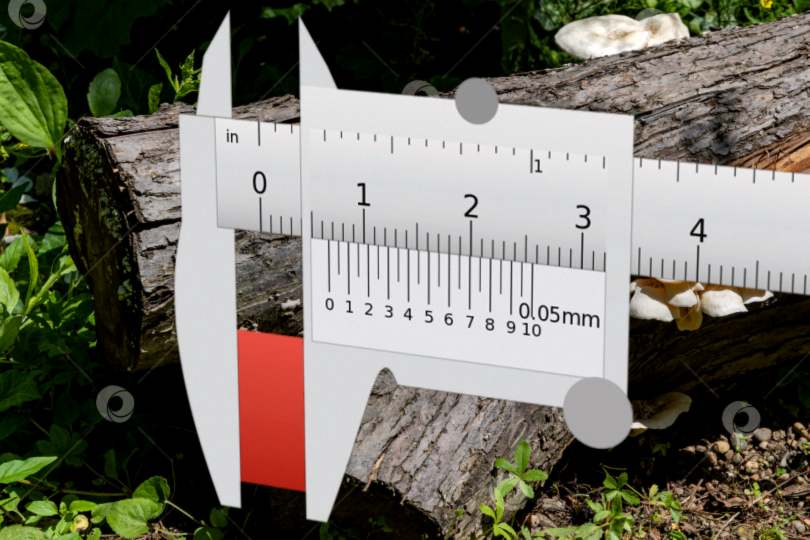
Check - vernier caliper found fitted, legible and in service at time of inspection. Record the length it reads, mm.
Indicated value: 6.6 mm
